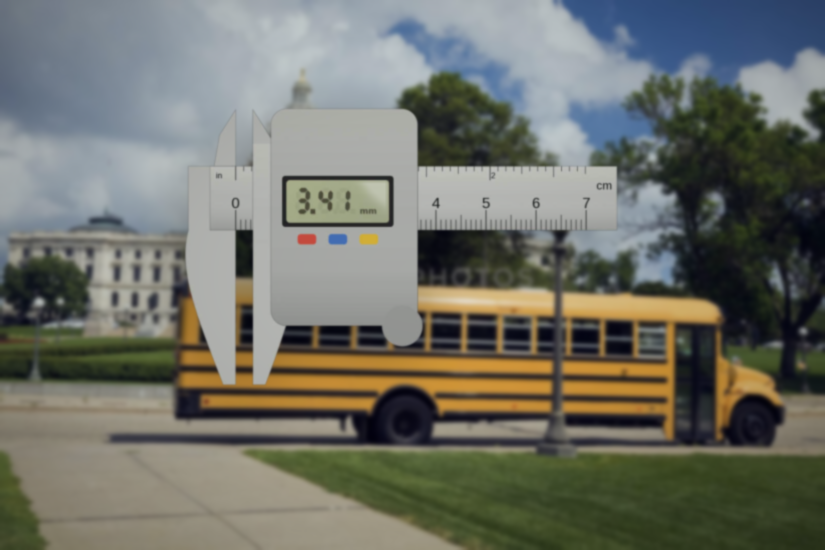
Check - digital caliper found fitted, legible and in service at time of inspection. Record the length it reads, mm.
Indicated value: 3.41 mm
